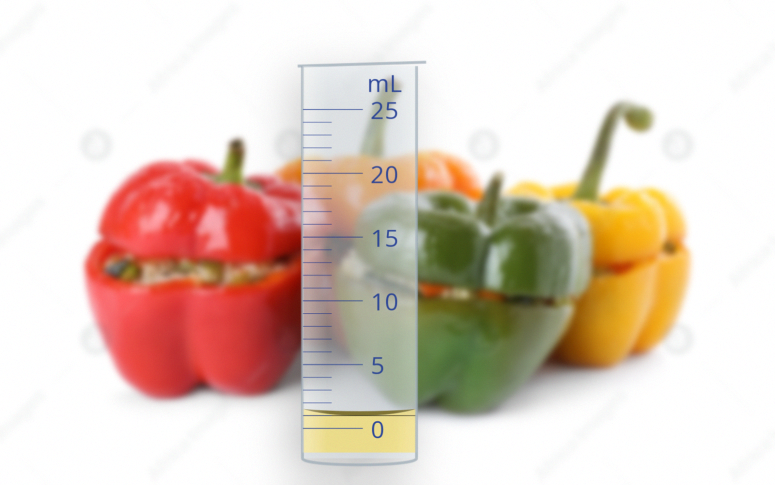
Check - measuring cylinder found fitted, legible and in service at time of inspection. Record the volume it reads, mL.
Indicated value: 1 mL
